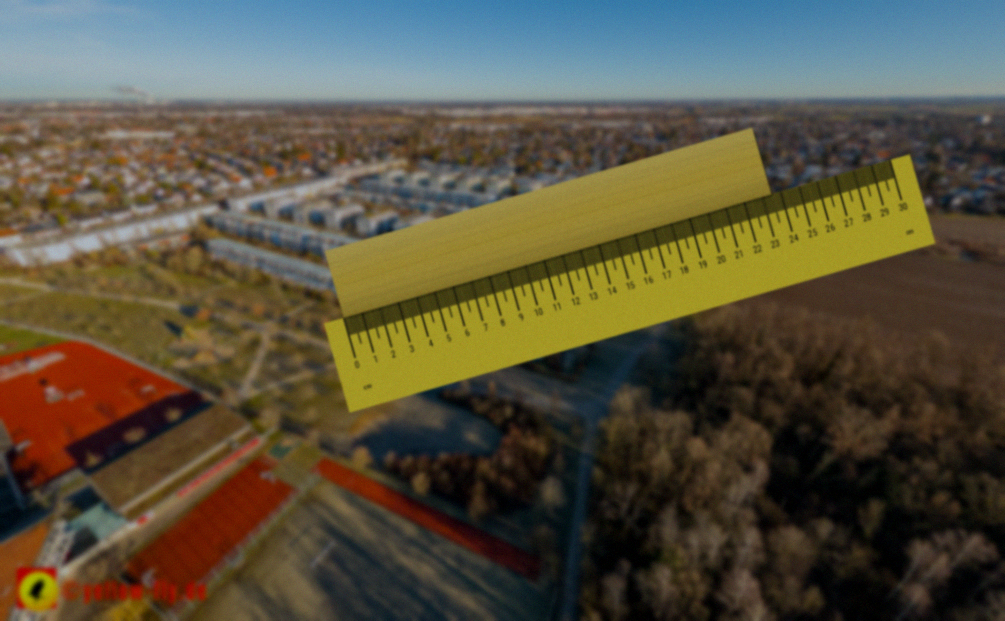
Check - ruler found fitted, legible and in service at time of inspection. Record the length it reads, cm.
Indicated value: 23.5 cm
